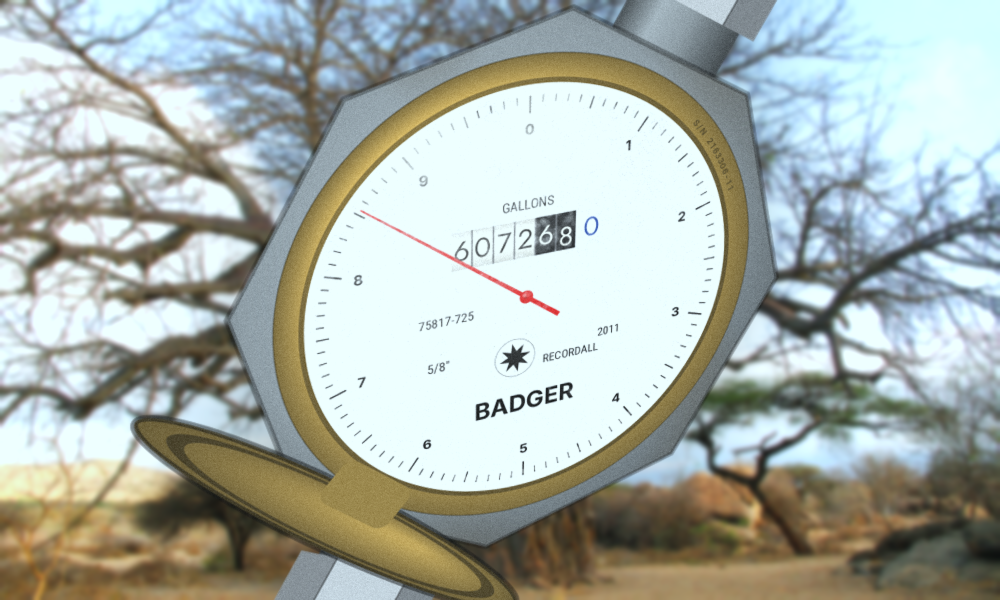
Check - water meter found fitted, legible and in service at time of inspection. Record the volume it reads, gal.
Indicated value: 6072678.5 gal
